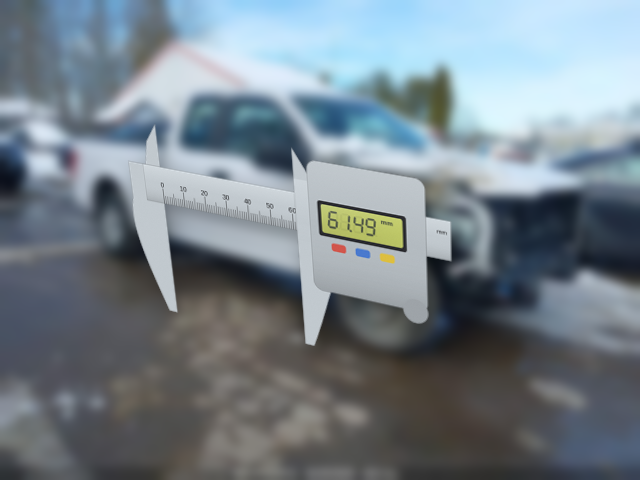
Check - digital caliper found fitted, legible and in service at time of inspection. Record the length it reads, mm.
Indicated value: 61.49 mm
